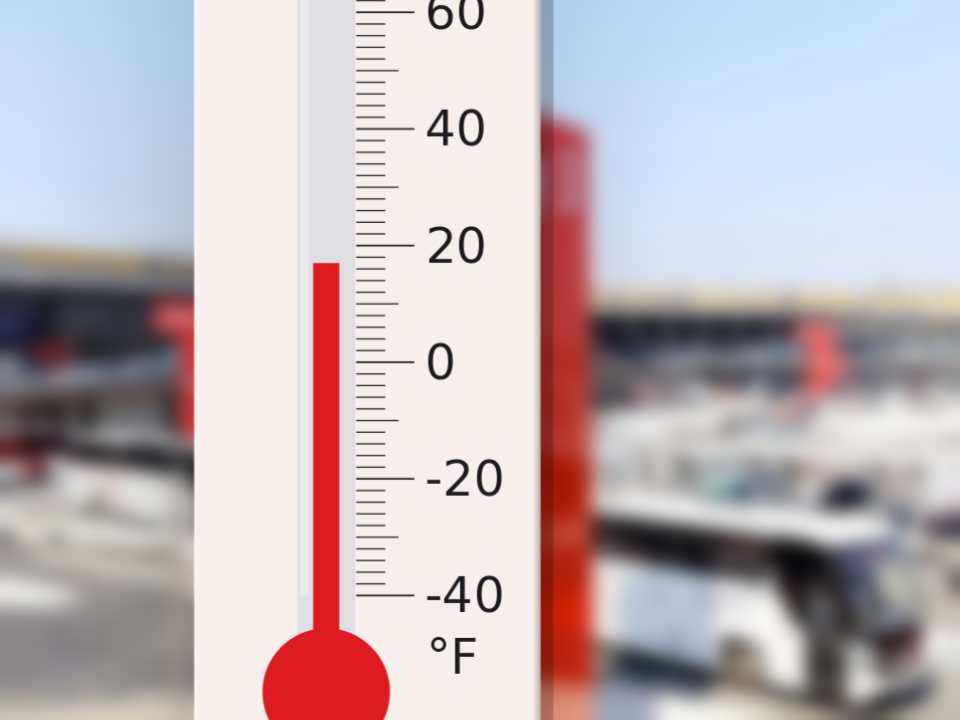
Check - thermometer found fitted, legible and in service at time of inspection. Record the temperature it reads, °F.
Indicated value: 17 °F
